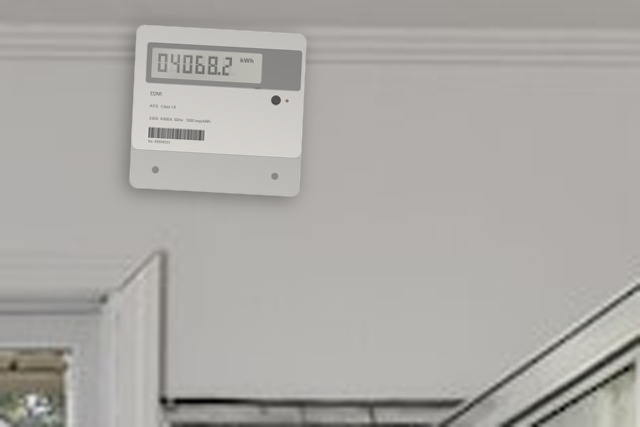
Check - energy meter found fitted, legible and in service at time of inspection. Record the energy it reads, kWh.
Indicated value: 4068.2 kWh
